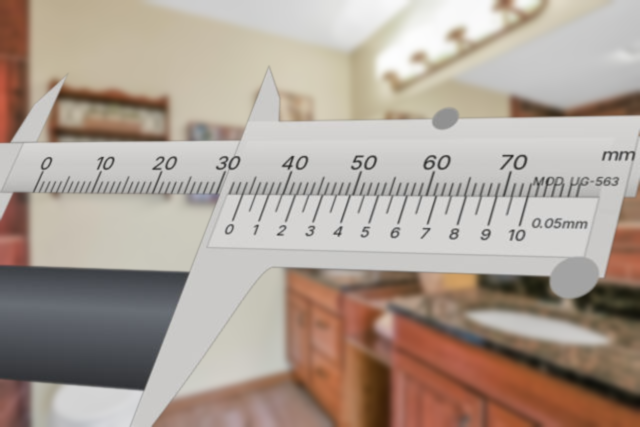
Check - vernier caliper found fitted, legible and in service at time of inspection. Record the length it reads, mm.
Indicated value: 34.0 mm
